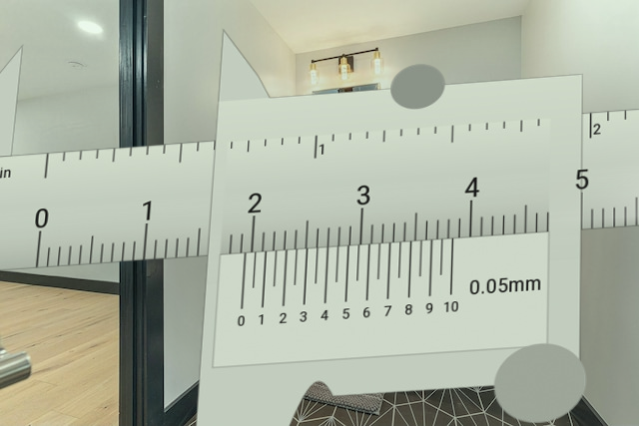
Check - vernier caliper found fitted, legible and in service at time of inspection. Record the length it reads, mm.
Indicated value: 19.4 mm
